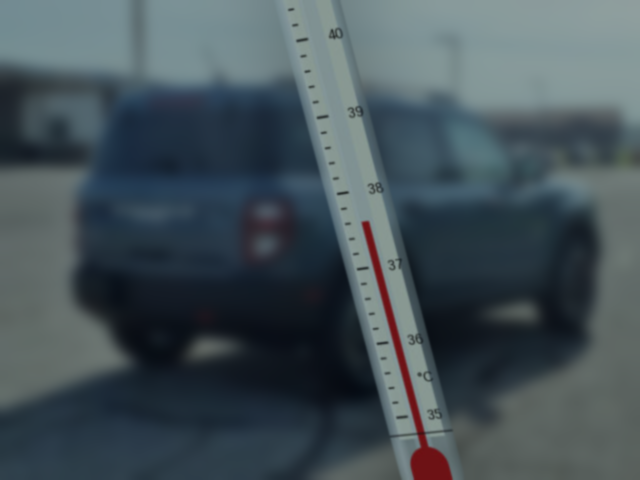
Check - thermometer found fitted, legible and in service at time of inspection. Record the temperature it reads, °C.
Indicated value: 37.6 °C
